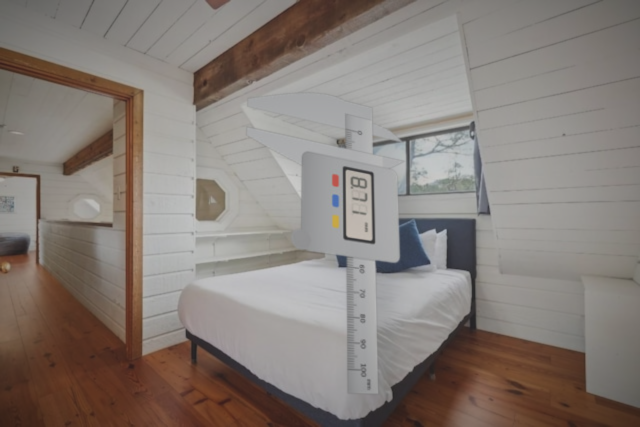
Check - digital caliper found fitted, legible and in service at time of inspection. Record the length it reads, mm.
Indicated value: 8.71 mm
